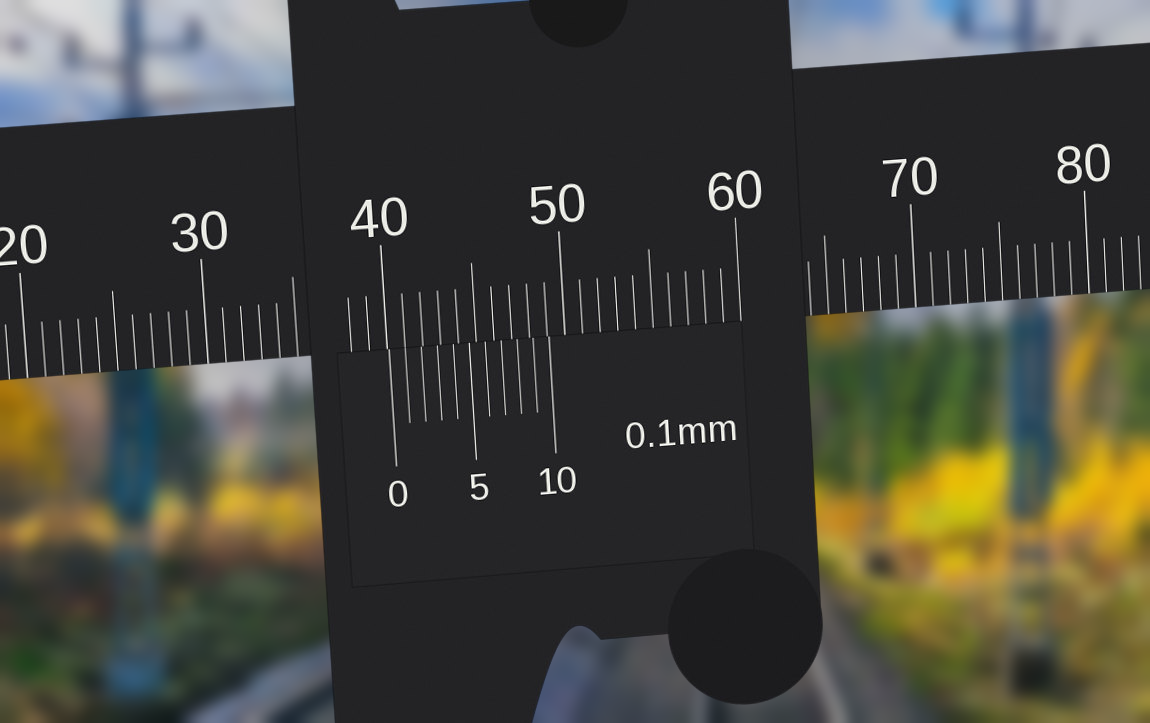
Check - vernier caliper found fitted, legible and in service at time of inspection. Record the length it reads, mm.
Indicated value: 40.1 mm
